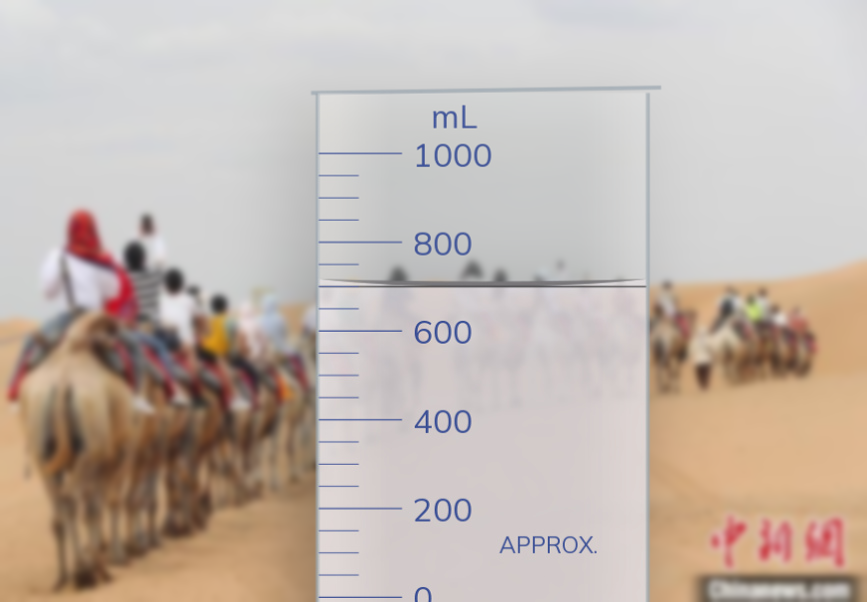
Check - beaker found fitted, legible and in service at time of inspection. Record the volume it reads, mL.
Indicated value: 700 mL
